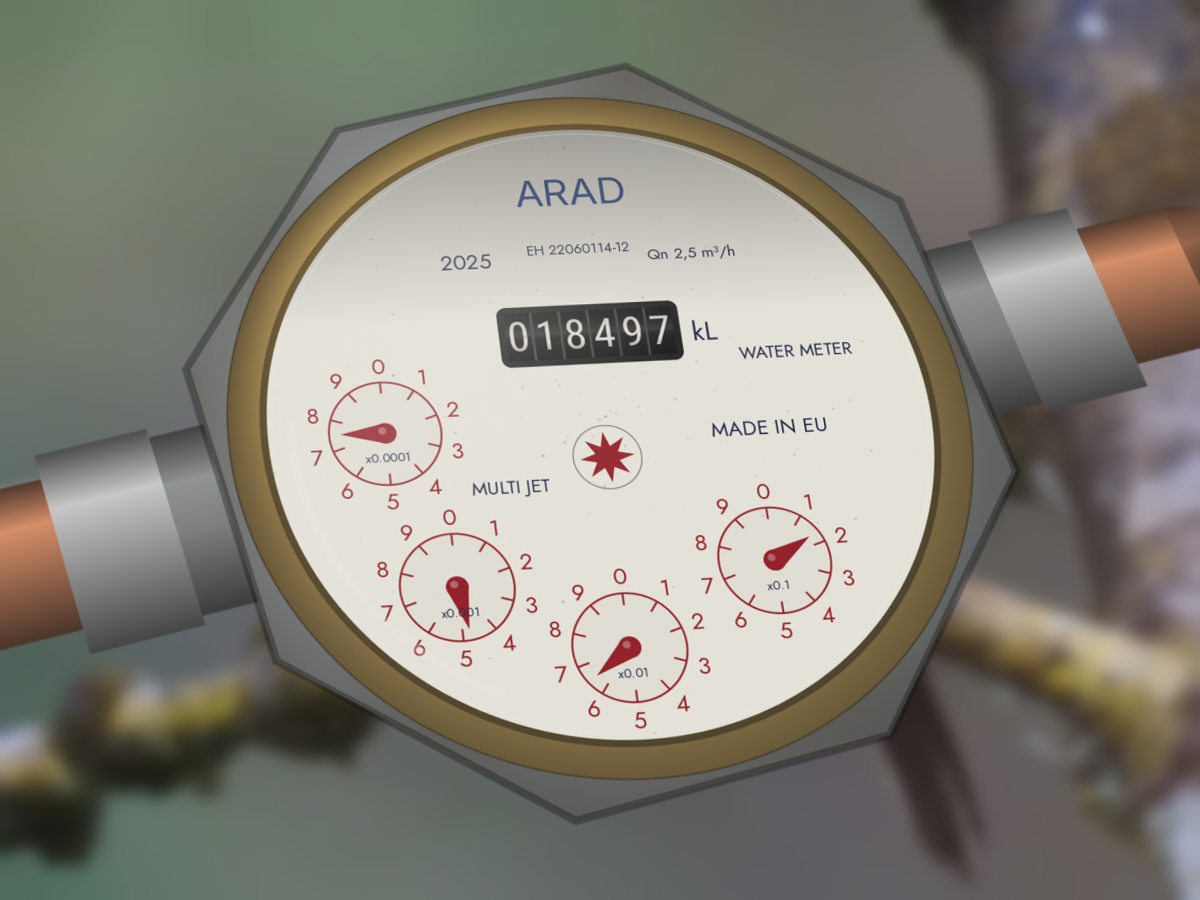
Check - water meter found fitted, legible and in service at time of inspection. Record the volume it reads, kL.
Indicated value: 18497.1647 kL
